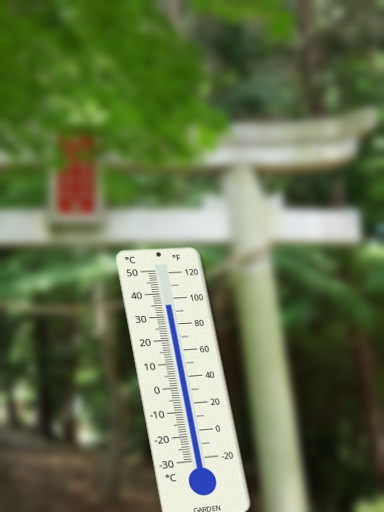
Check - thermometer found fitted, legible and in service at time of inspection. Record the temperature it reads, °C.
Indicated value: 35 °C
